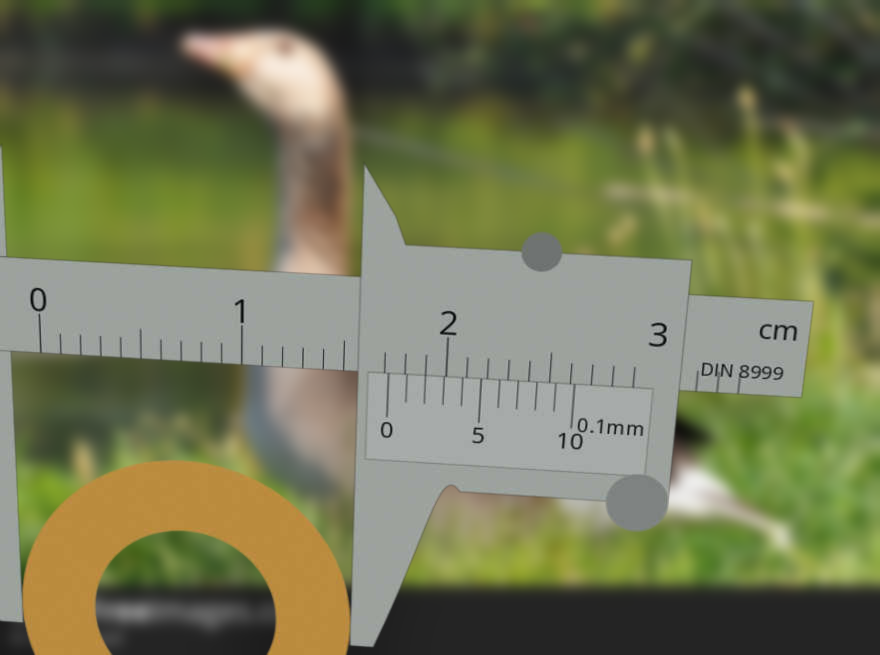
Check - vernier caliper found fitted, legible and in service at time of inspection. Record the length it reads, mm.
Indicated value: 17.2 mm
